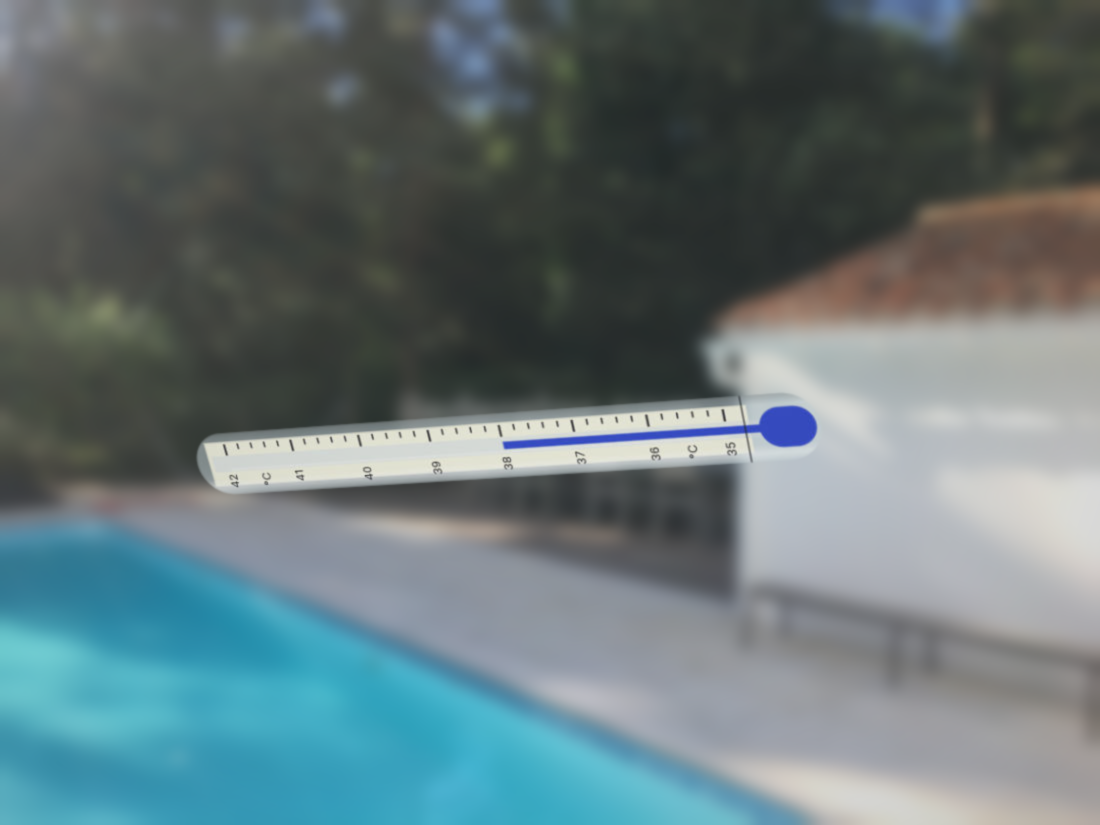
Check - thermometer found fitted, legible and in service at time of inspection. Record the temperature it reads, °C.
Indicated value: 38 °C
